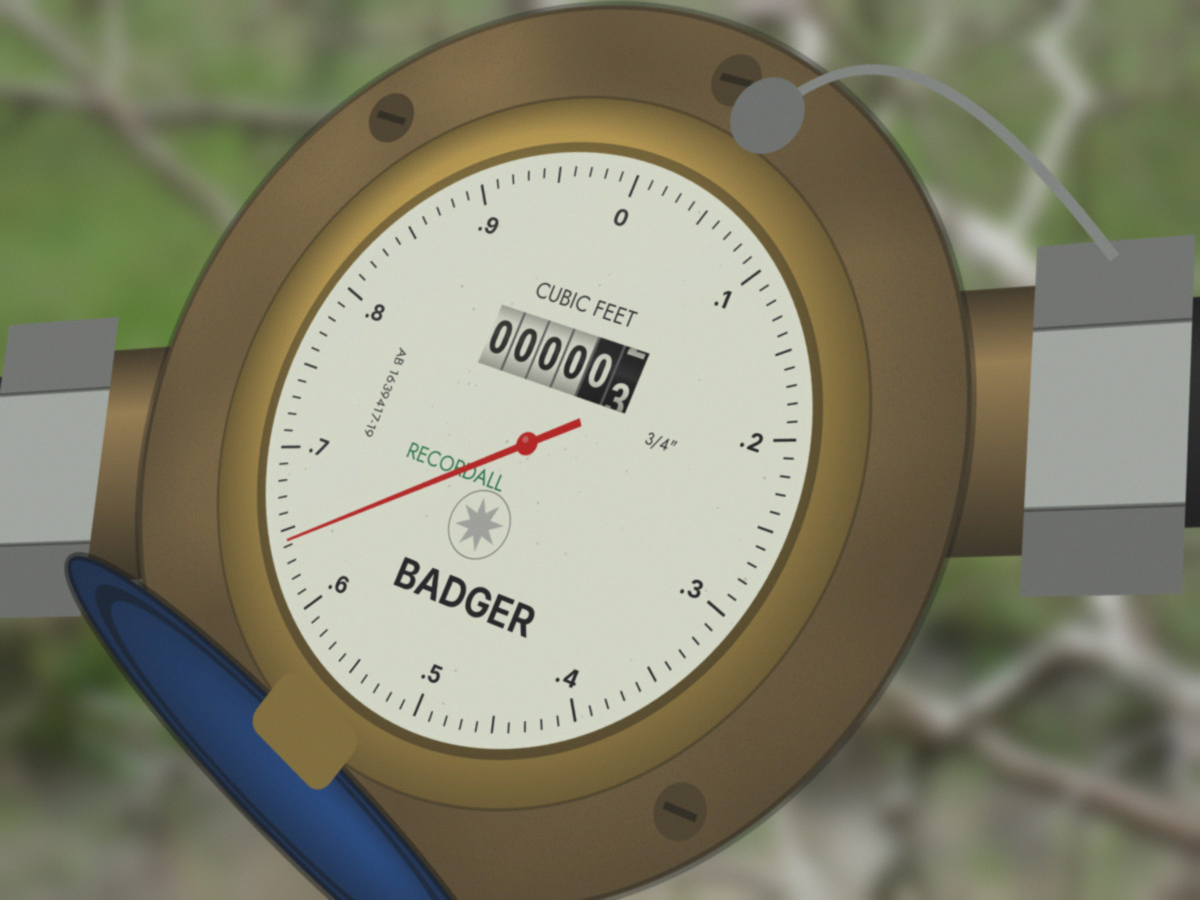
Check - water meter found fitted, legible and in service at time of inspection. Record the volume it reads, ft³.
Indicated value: 2.64 ft³
